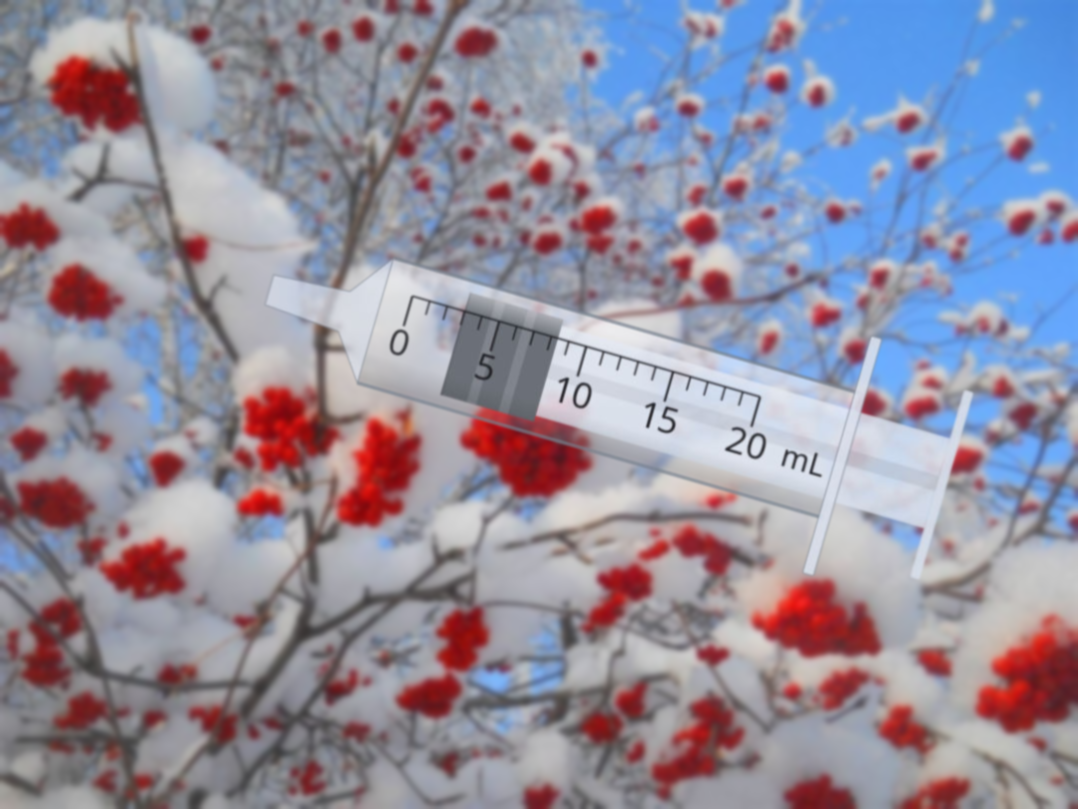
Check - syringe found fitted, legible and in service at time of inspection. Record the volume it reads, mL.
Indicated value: 3 mL
